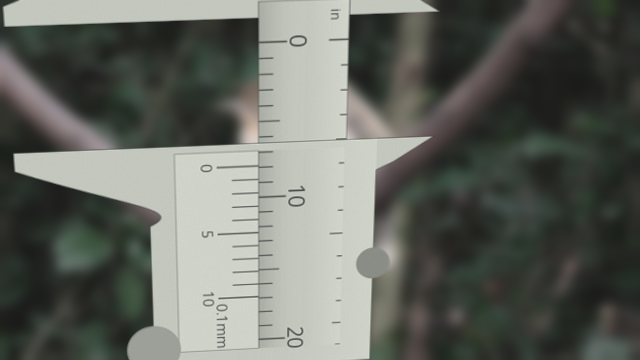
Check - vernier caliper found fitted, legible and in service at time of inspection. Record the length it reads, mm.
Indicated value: 7.9 mm
